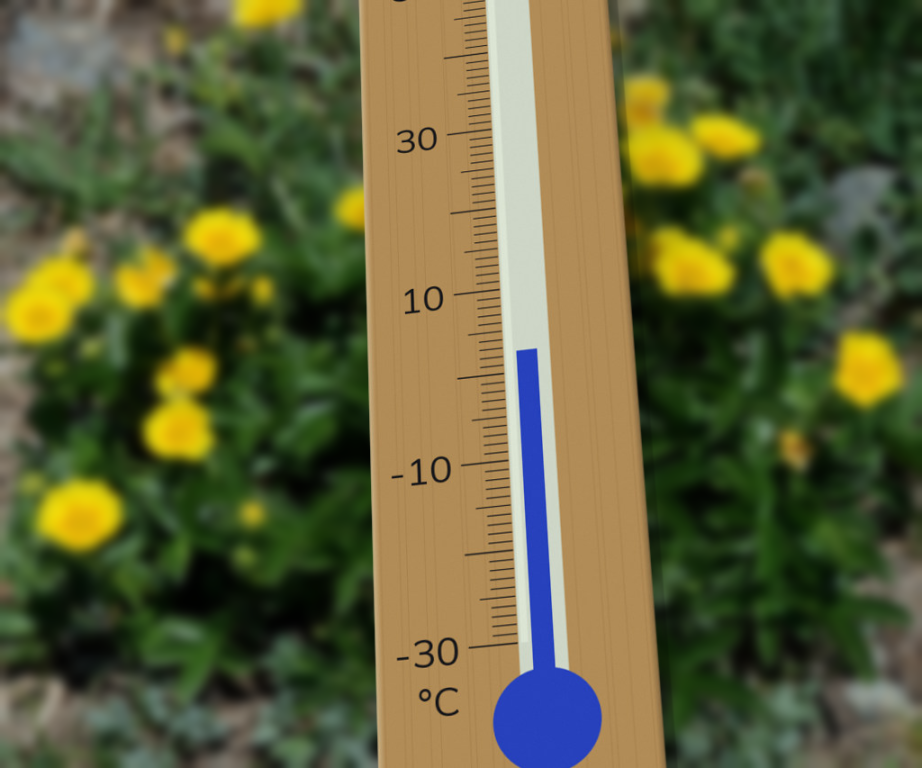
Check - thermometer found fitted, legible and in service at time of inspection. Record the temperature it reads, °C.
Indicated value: 2.5 °C
